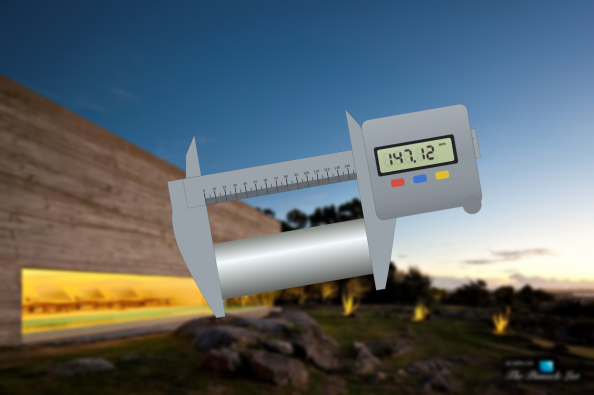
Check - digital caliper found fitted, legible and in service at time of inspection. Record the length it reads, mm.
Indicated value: 147.12 mm
